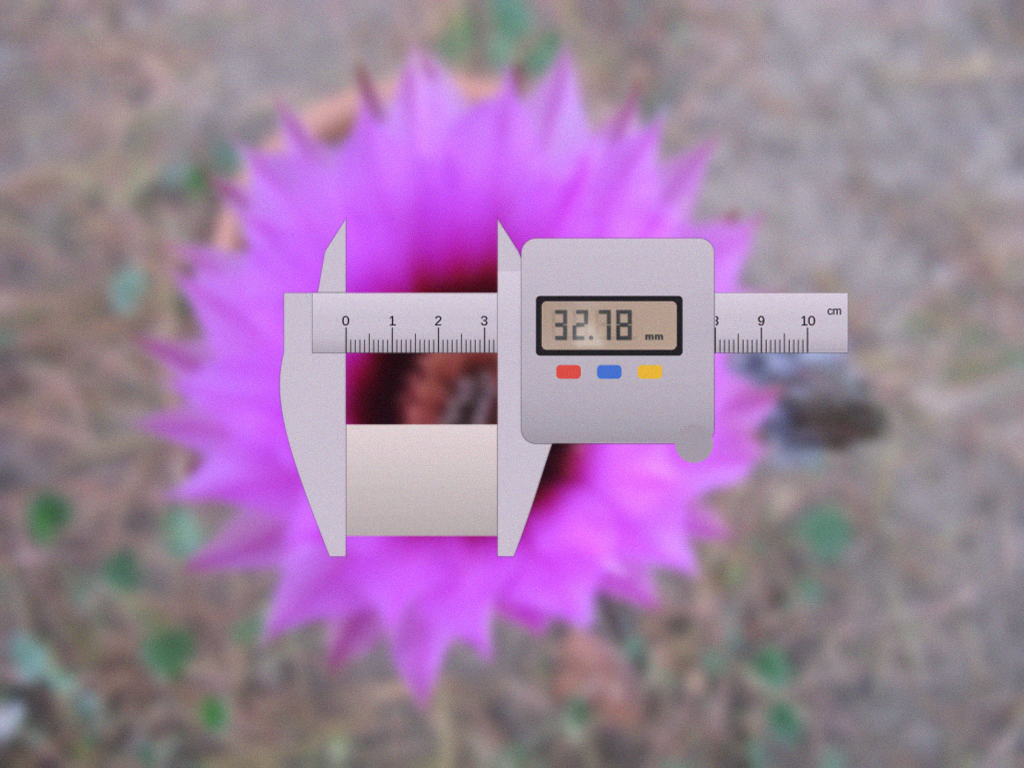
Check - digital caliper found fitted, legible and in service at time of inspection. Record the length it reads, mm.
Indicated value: 32.78 mm
